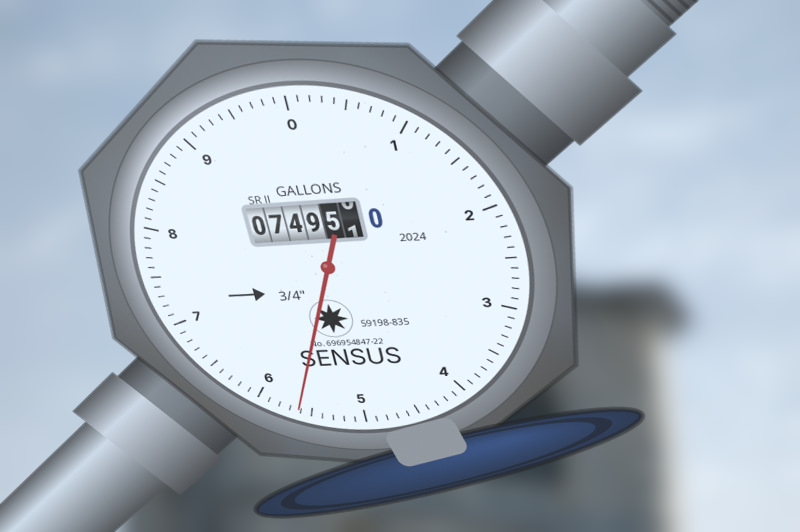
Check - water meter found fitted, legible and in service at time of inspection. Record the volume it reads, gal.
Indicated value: 749505.6 gal
